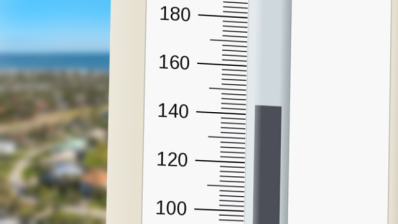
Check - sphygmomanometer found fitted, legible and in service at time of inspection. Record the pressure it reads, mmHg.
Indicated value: 144 mmHg
